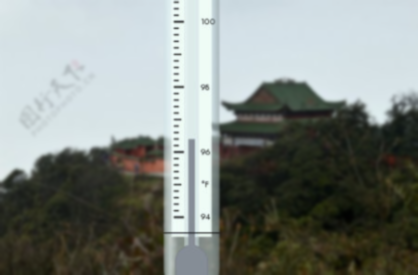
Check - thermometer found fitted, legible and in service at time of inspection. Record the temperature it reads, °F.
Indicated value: 96.4 °F
